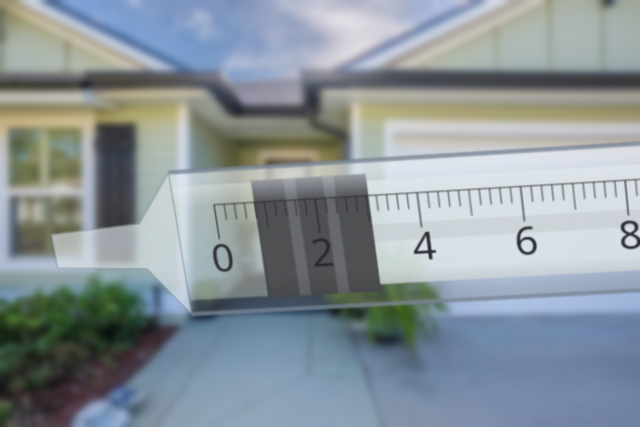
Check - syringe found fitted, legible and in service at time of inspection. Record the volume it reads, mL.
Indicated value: 0.8 mL
